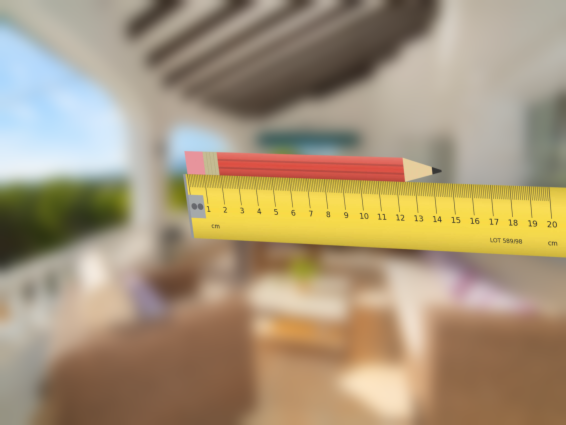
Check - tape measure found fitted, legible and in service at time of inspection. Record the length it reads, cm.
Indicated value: 14.5 cm
